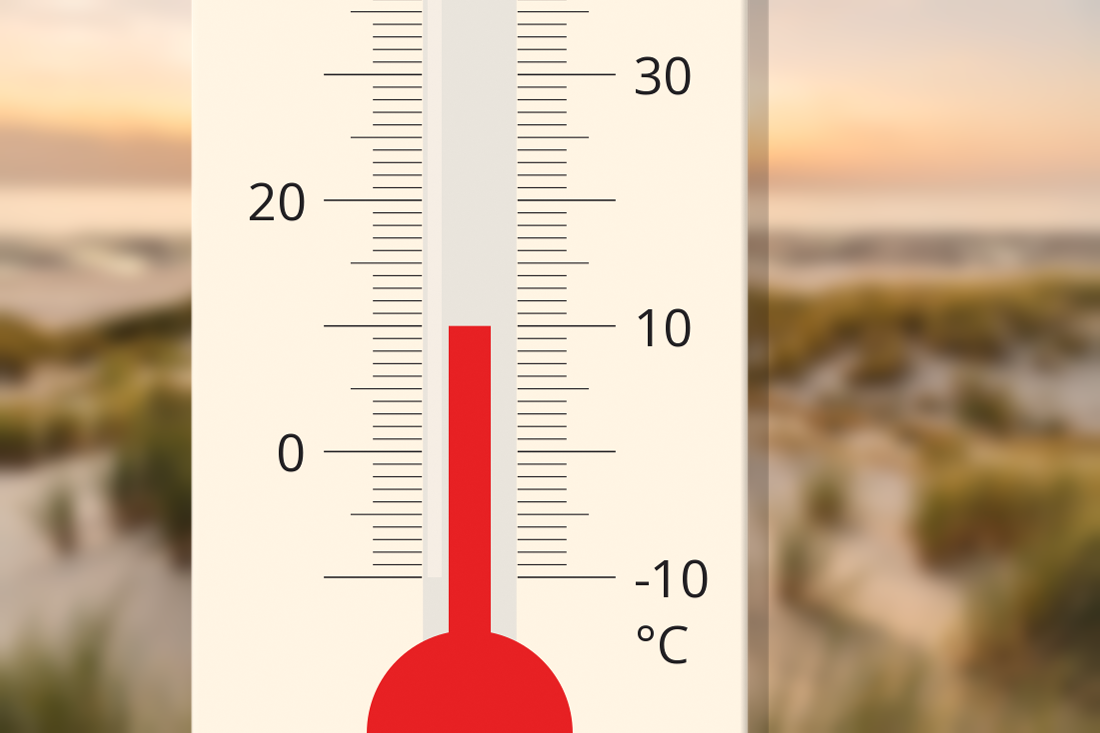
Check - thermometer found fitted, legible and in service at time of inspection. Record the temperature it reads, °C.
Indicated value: 10 °C
